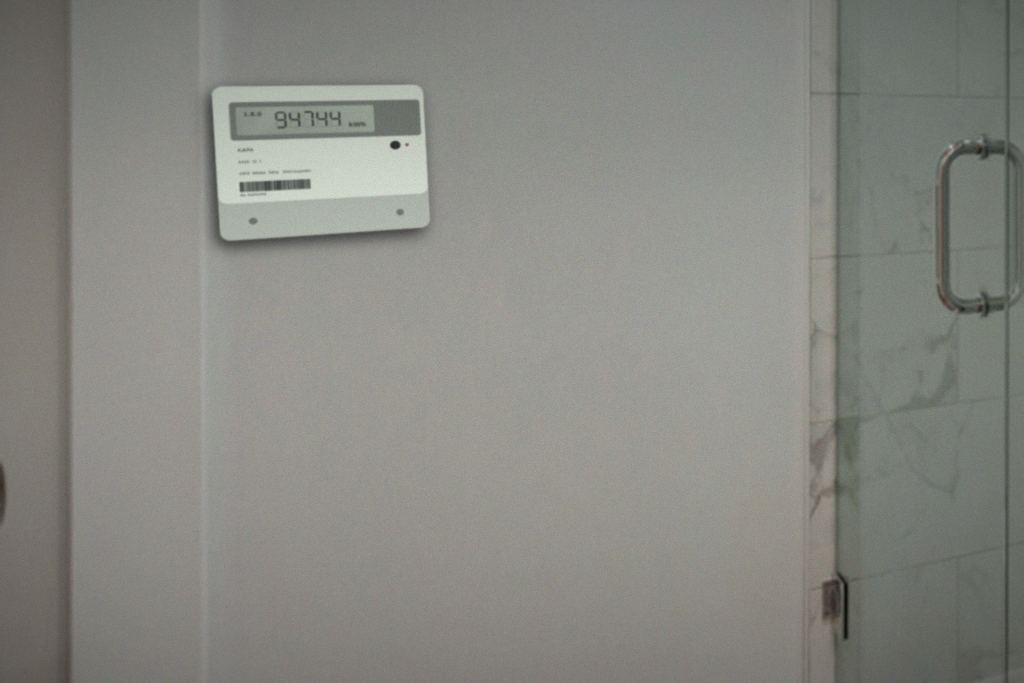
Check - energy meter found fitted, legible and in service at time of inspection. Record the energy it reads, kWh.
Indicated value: 94744 kWh
